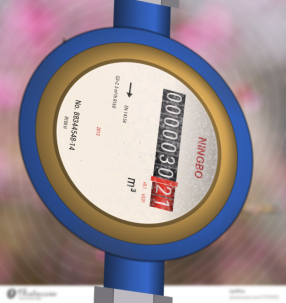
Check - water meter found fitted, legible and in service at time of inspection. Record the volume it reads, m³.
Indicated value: 30.21 m³
